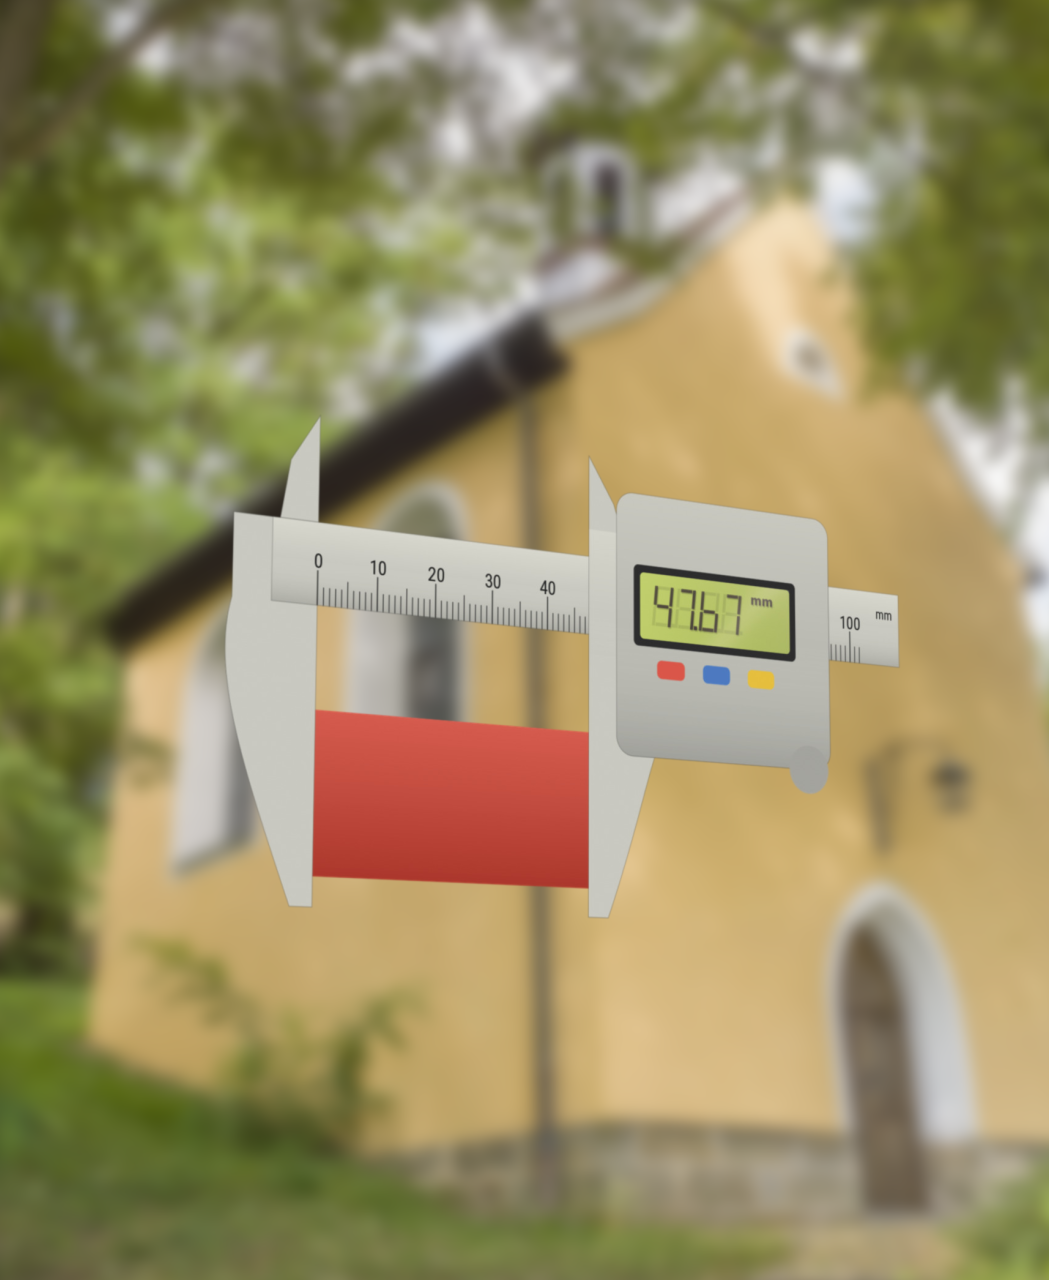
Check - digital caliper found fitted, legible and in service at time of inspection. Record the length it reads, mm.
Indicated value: 47.67 mm
